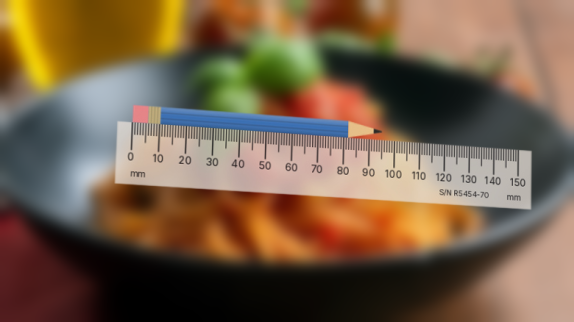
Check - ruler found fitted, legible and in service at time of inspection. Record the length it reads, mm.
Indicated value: 95 mm
